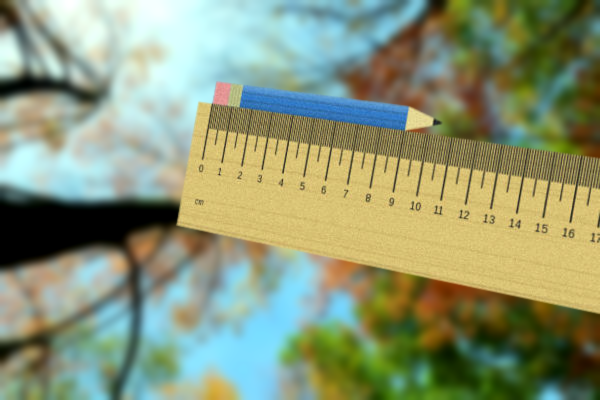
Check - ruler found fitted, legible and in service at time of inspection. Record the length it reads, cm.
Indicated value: 10.5 cm
